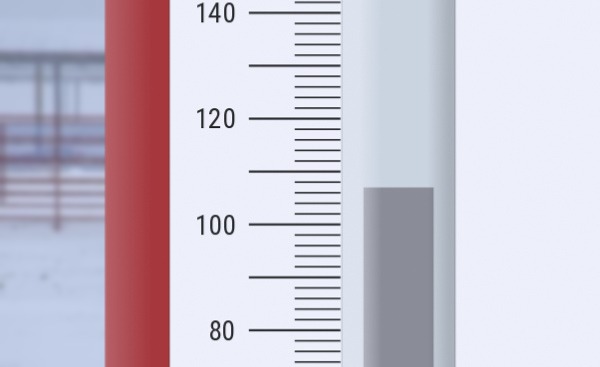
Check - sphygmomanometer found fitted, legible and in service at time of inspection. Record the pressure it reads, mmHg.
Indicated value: 107 mmHg
